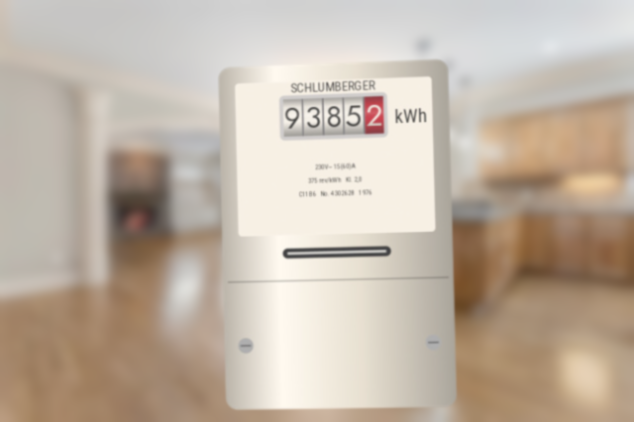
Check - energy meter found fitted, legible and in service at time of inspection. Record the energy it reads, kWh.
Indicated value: 9385.2 kWh
